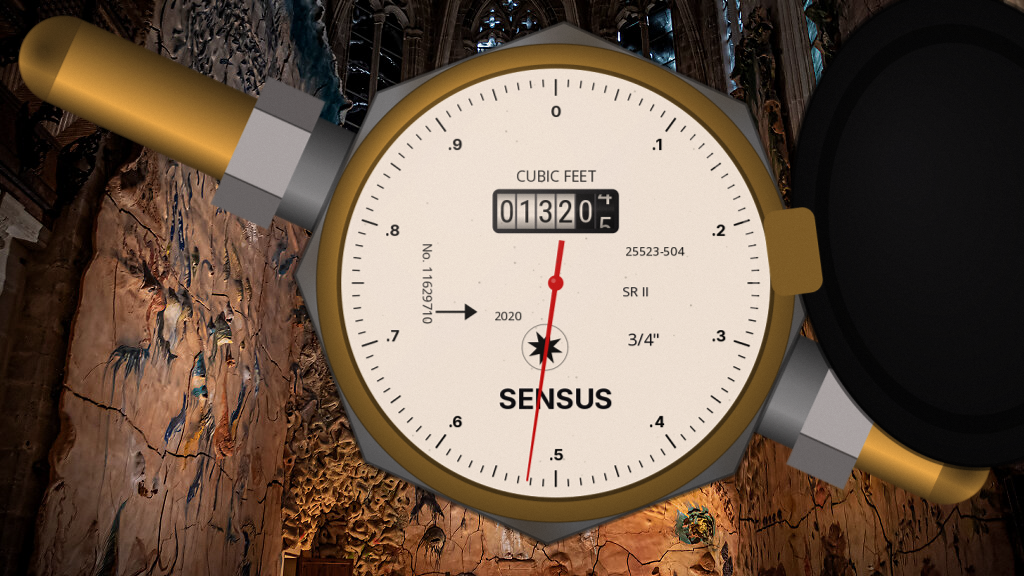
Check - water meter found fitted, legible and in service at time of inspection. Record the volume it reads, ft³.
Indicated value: 13204.52 ft³
